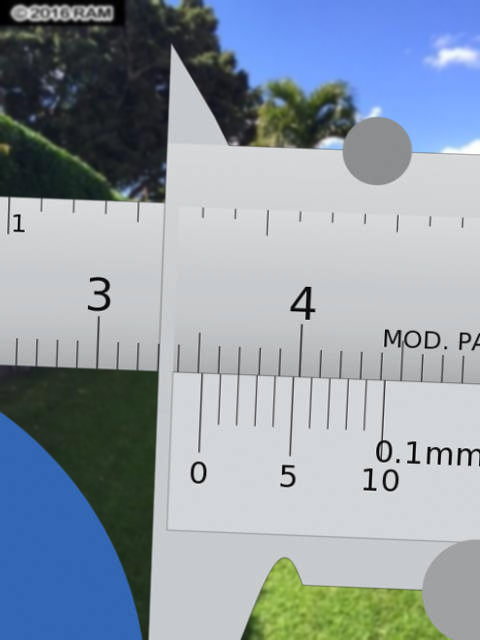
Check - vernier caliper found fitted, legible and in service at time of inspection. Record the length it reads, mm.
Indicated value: 35.2 mm
